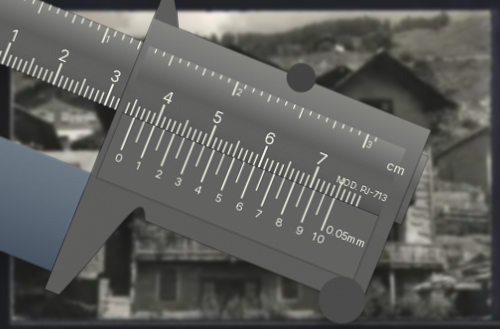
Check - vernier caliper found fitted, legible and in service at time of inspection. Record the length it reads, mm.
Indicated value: 35.8 mm
